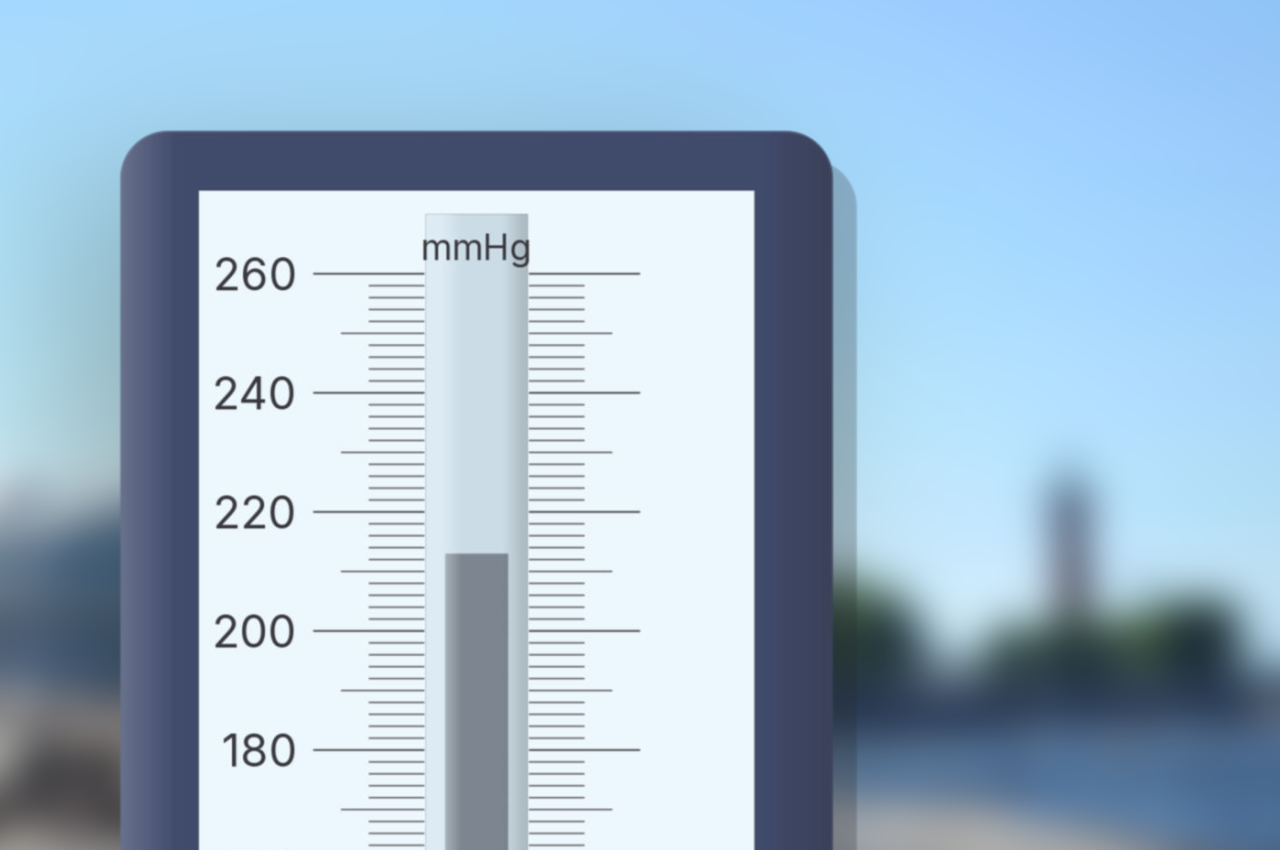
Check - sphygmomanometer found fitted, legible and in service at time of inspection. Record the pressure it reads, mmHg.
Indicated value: 213 mmHg
